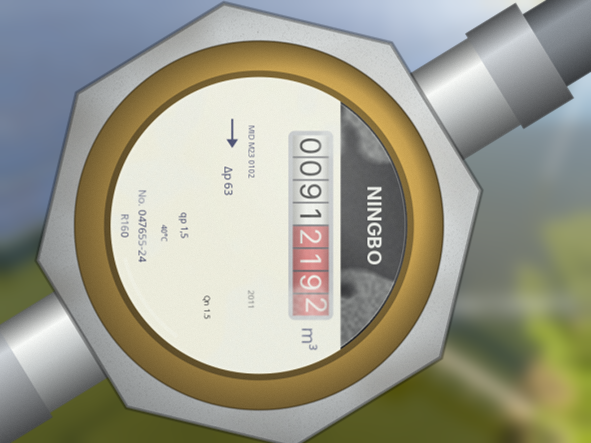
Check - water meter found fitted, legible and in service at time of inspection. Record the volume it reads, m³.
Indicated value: 91.2192 m³
